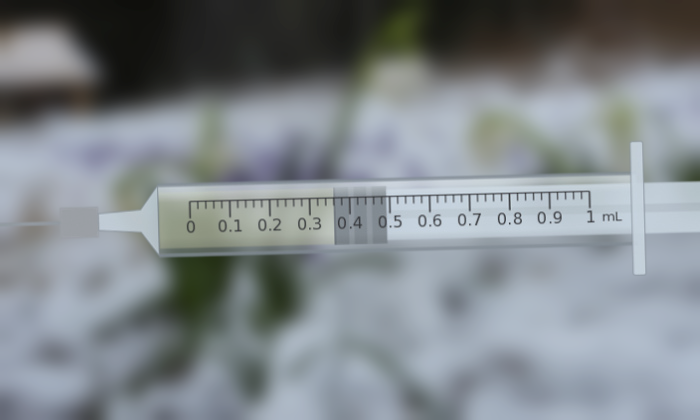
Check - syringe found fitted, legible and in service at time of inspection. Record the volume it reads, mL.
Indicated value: 0.36 mL
